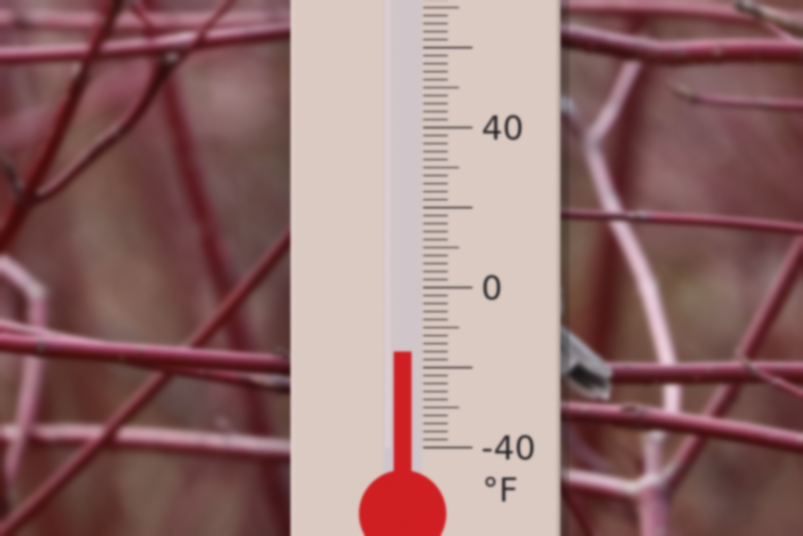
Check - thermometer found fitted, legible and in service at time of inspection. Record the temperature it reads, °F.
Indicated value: -16 °F
